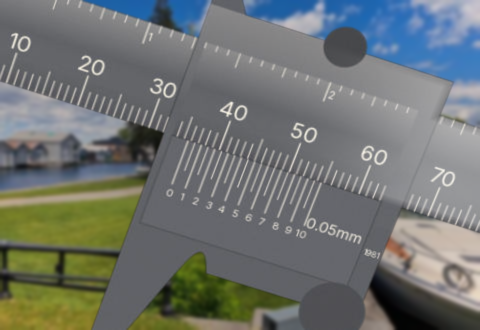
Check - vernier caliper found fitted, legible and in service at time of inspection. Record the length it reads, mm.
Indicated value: 35.6 mm
